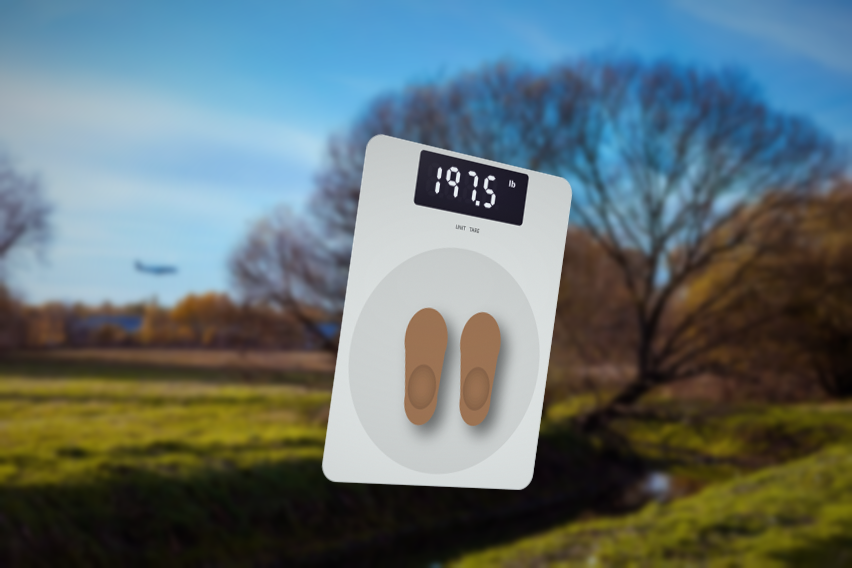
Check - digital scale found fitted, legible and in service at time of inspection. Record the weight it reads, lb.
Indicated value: 197.5 lb
